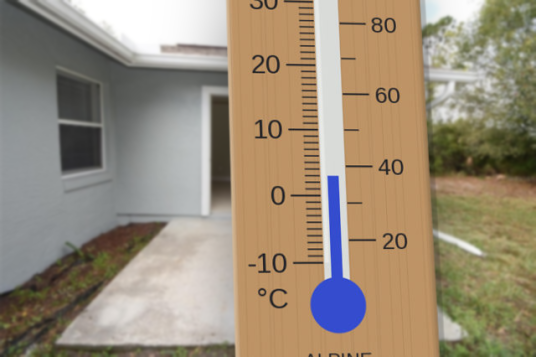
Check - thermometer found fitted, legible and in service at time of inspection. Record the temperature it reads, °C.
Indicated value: 3 °C
